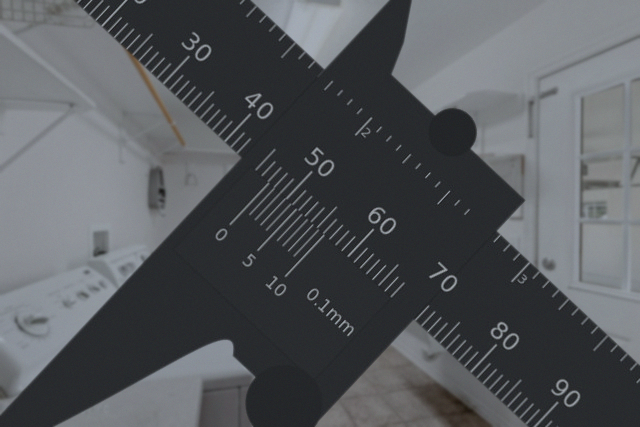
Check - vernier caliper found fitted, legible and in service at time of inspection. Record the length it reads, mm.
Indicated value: 47.2 mm
